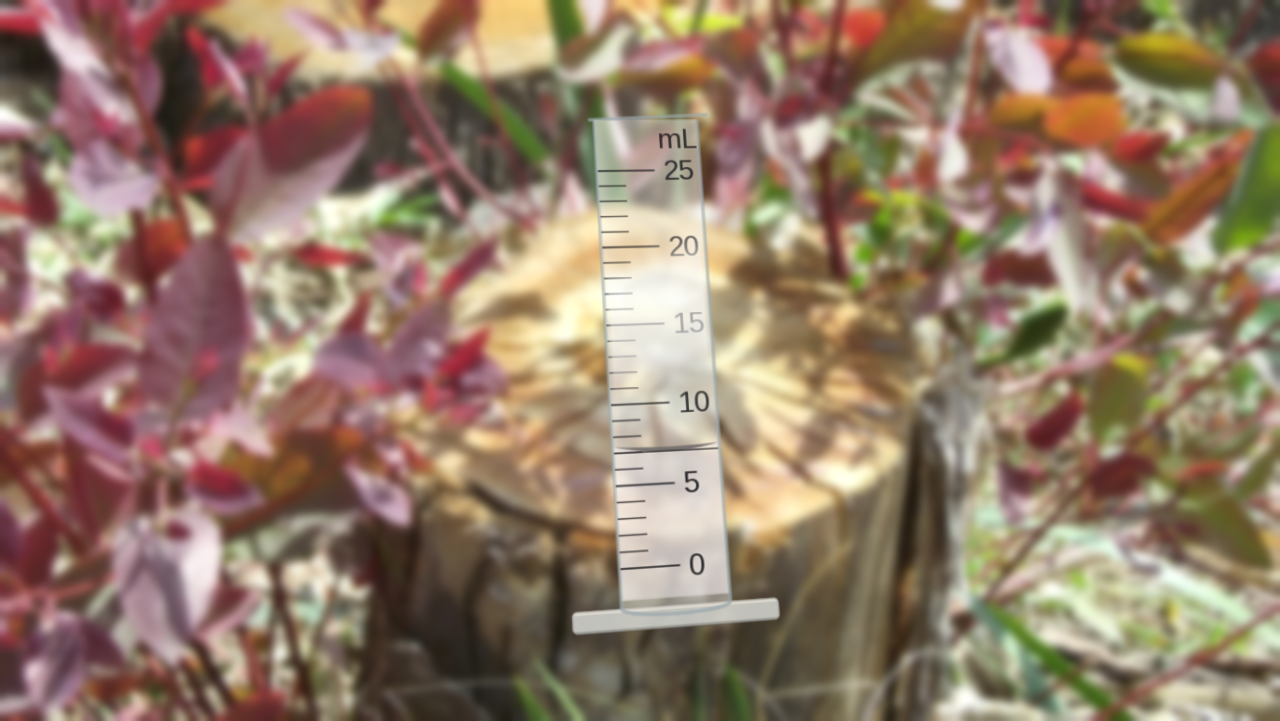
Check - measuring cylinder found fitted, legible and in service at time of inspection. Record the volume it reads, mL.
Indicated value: 7 mL
